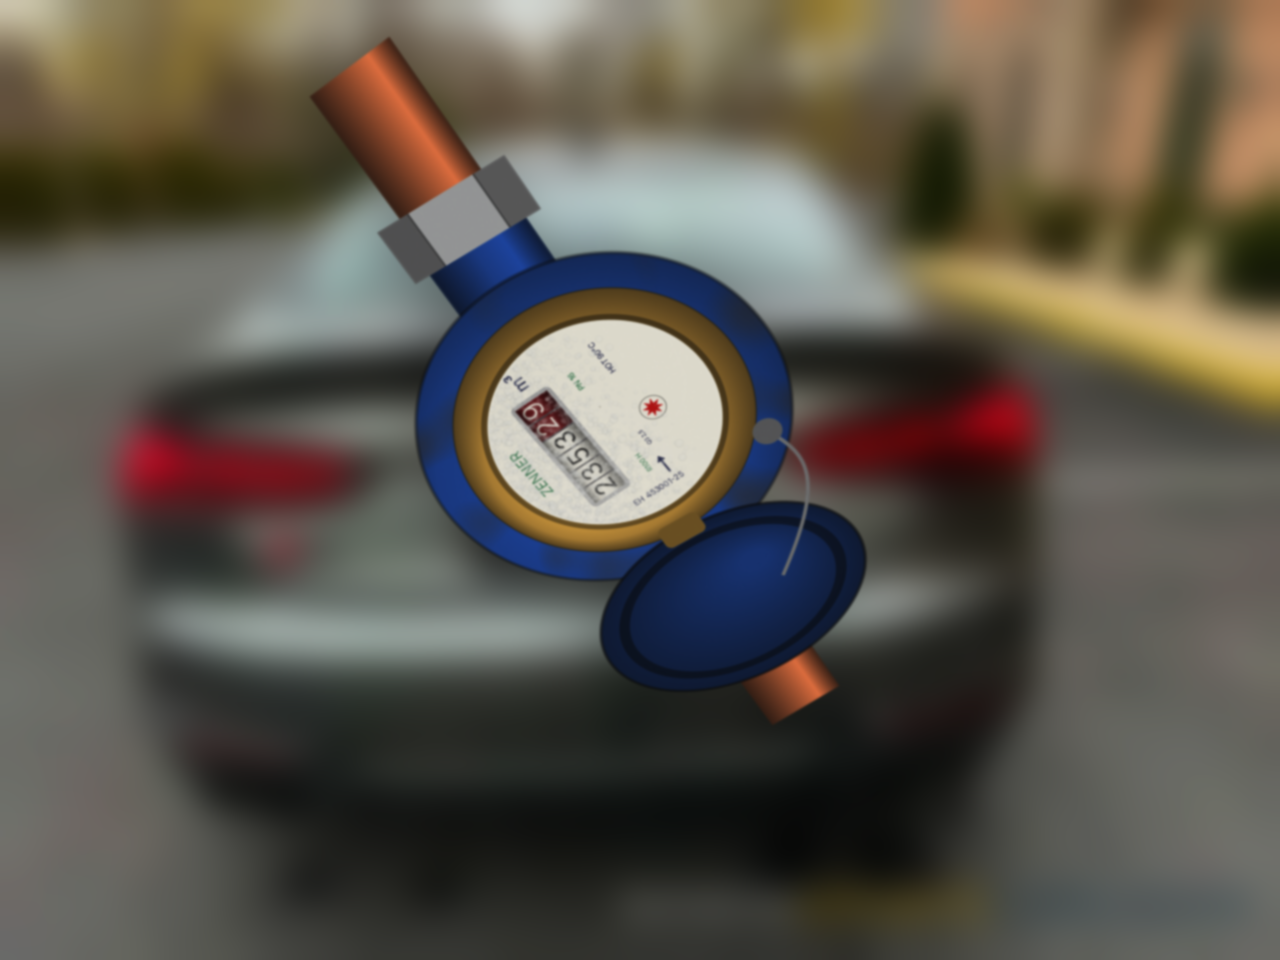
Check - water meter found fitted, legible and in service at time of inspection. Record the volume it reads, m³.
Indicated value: 2353.29 m³
